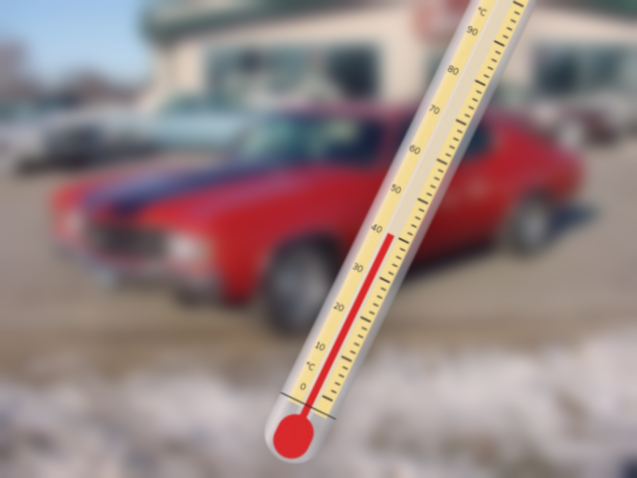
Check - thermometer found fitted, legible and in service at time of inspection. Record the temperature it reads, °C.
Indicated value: 40 °C
